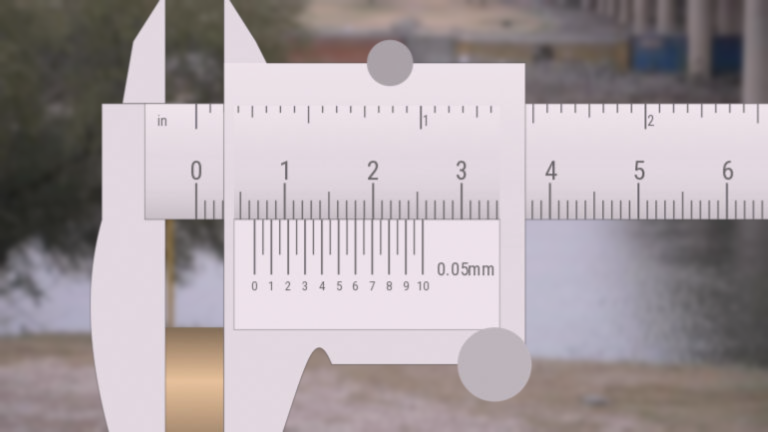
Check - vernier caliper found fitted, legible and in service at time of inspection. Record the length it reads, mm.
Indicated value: 6.6 mm
